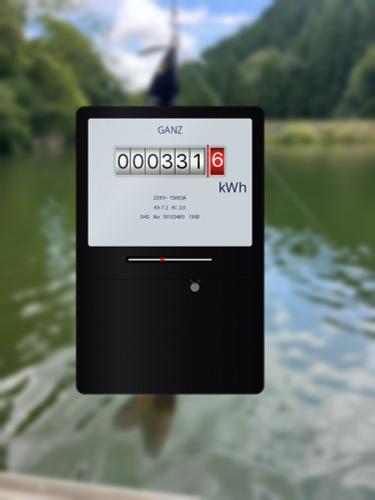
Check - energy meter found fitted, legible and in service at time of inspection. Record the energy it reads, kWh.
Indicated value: 331.6 kWh
